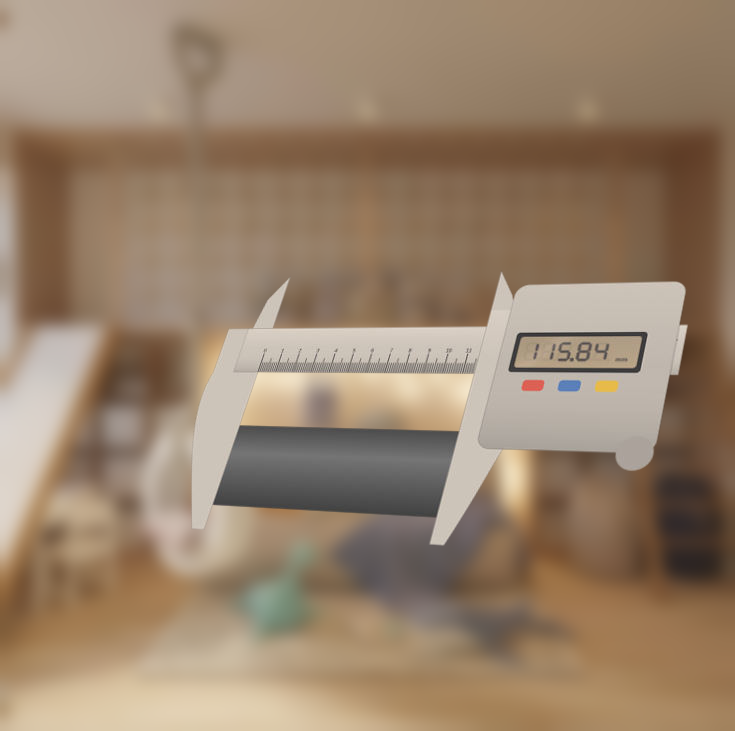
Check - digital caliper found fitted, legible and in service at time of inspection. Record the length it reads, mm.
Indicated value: 115.84 mm
